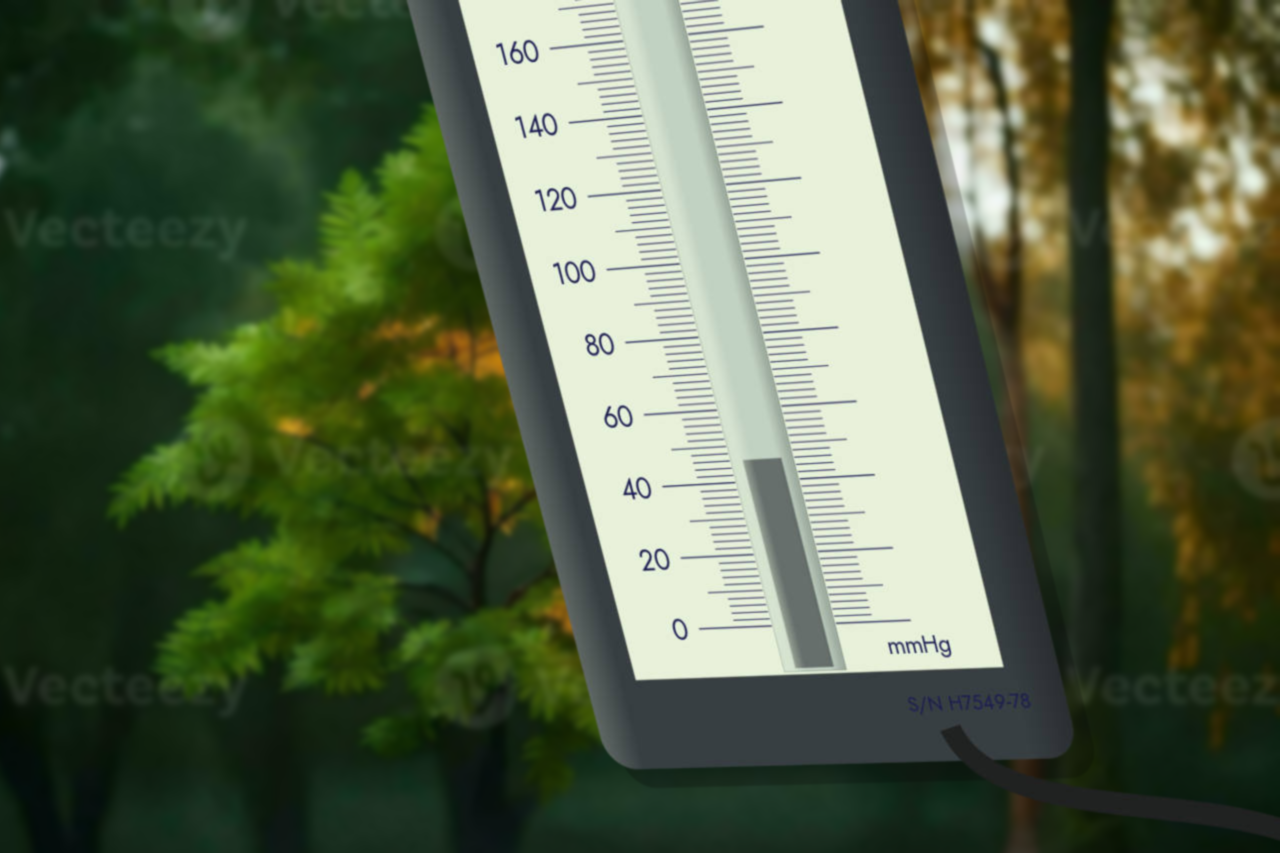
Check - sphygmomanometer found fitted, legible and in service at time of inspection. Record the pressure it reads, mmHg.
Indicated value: 46 mmHg
